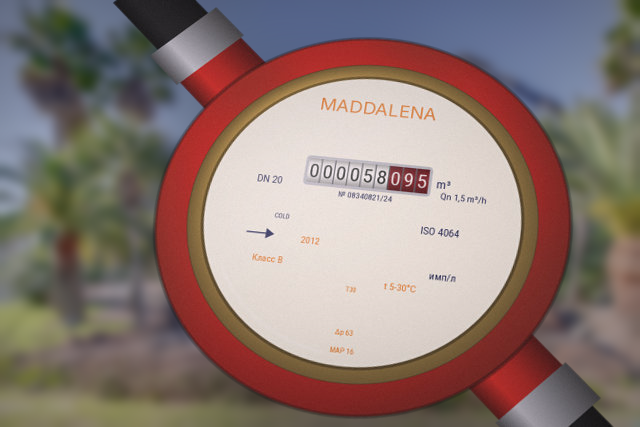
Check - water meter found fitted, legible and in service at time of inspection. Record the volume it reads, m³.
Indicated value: 58.095 m³
